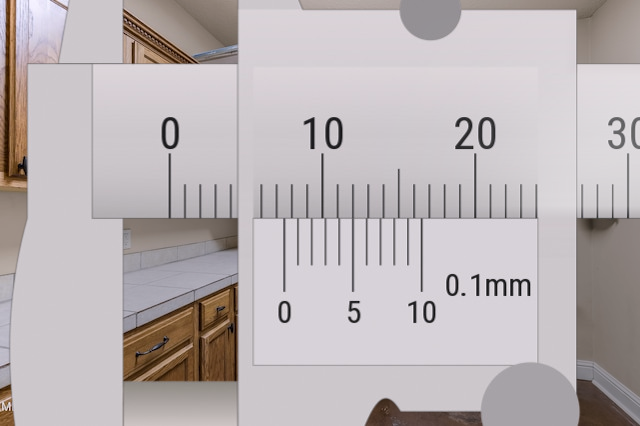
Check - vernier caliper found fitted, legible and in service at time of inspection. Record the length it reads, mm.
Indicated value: 7.5 mm
